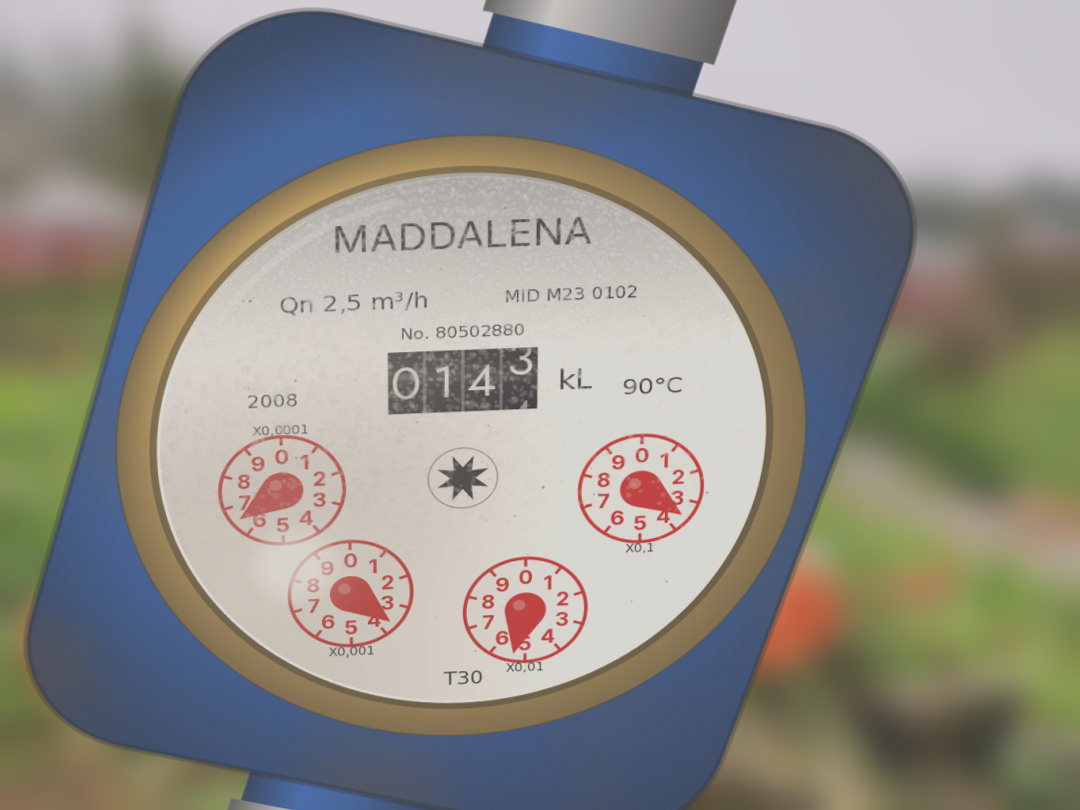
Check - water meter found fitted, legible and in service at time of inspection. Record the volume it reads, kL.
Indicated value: 143.3536 kL
